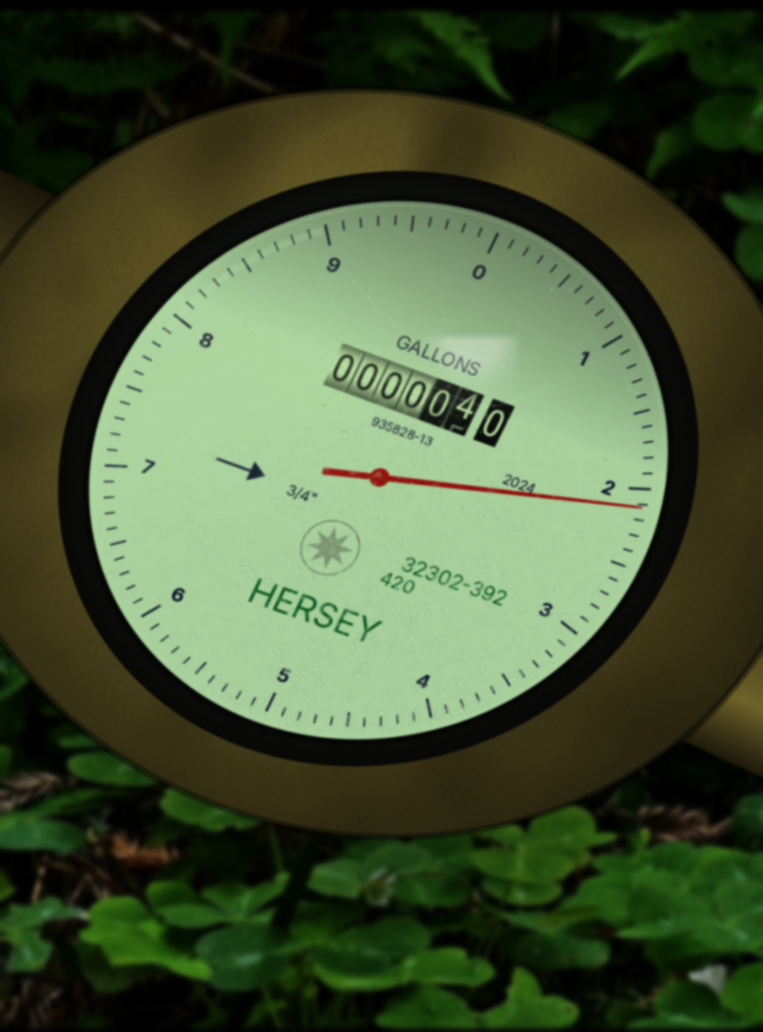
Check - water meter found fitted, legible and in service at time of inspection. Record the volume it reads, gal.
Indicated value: 42.1 gal
